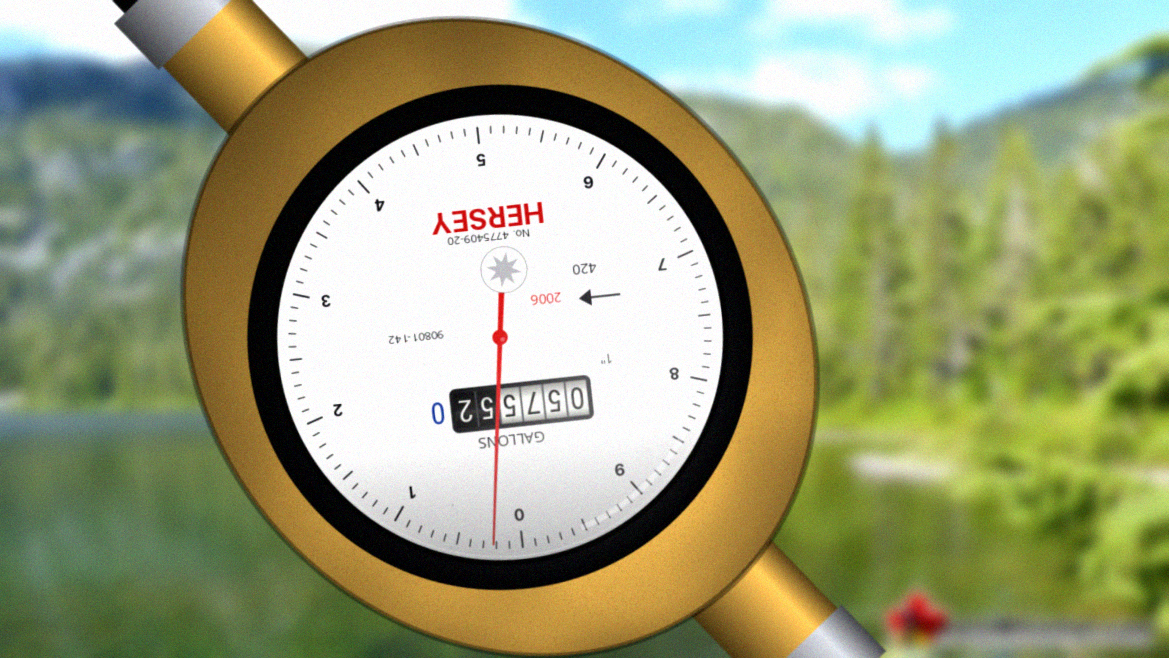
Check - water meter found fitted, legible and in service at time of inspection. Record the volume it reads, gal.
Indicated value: 575520.2 gal
